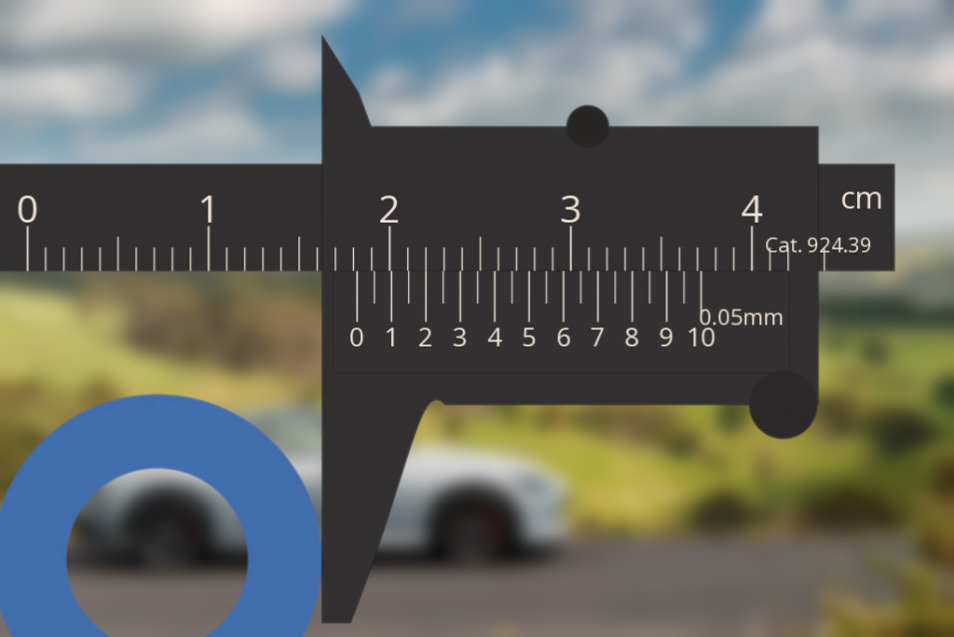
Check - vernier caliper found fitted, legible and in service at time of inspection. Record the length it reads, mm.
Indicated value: 18.2 mm
